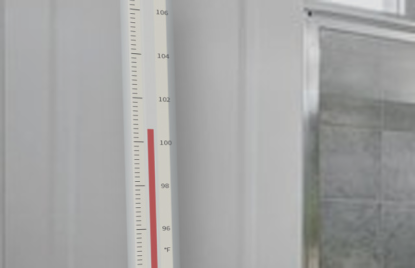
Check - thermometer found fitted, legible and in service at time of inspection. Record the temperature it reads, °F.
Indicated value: 100.6 °F
